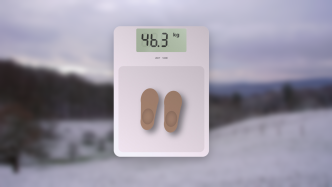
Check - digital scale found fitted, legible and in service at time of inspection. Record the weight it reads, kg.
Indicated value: 46.3 kg
